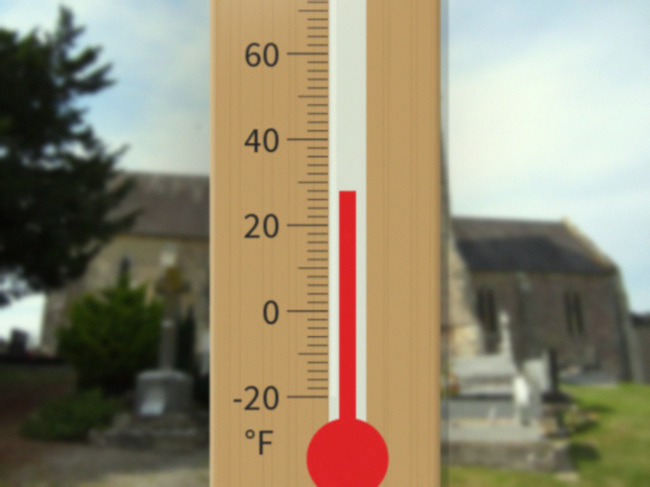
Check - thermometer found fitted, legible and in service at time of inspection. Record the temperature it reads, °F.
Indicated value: 28 °F
